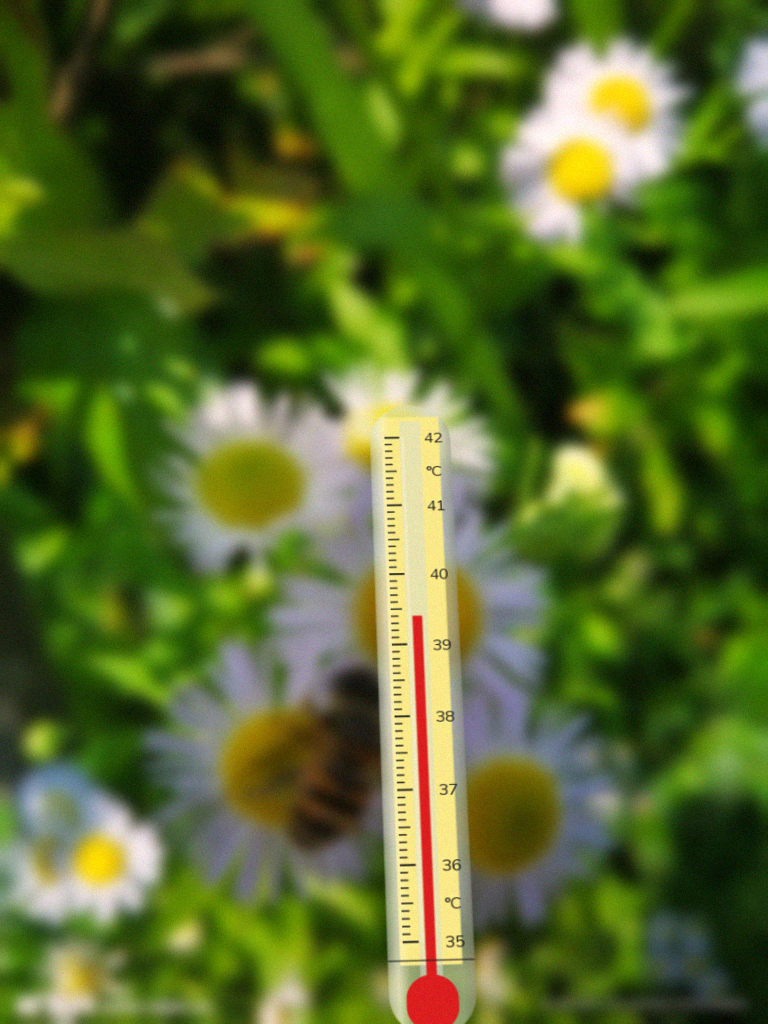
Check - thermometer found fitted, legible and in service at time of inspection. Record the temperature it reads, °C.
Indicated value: 39.4 °C
